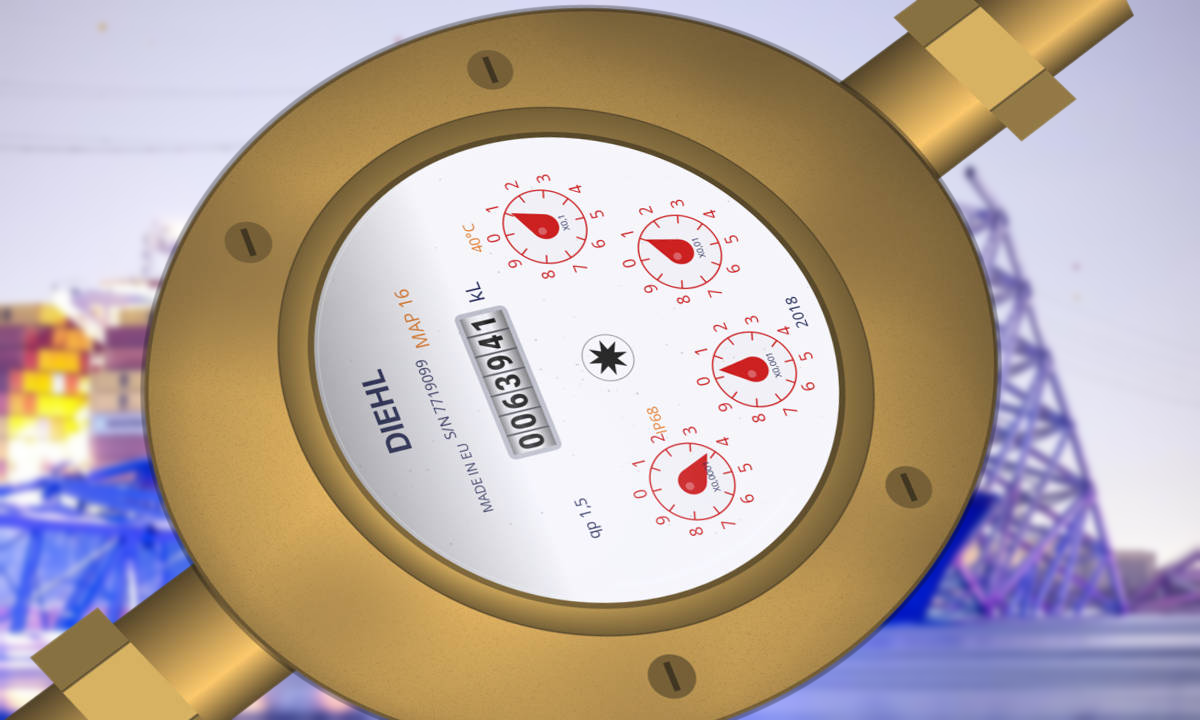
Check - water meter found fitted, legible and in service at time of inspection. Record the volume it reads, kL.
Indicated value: 63941.1103 kL
